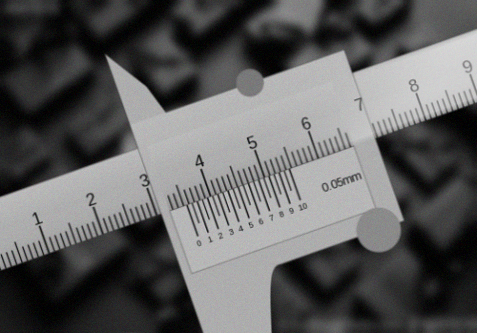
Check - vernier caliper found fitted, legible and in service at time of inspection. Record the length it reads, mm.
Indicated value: 35.6 mm
